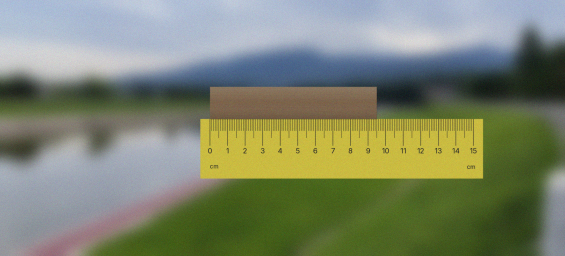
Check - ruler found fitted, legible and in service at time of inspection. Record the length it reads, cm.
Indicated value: 9.5 cm
